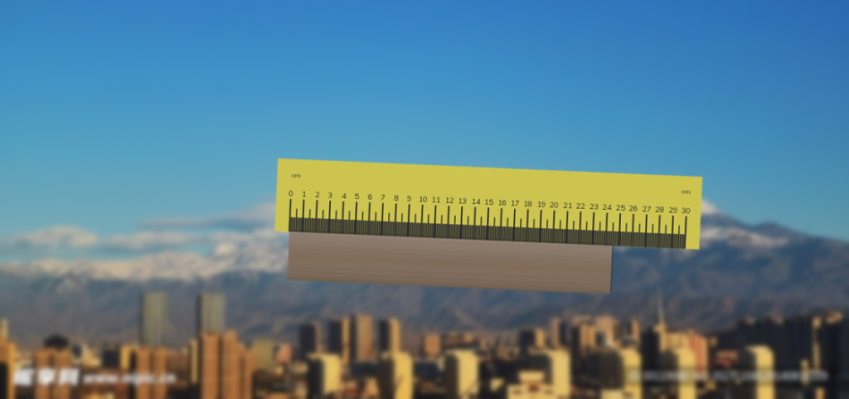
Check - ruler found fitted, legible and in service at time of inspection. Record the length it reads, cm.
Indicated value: 24.5 cm
